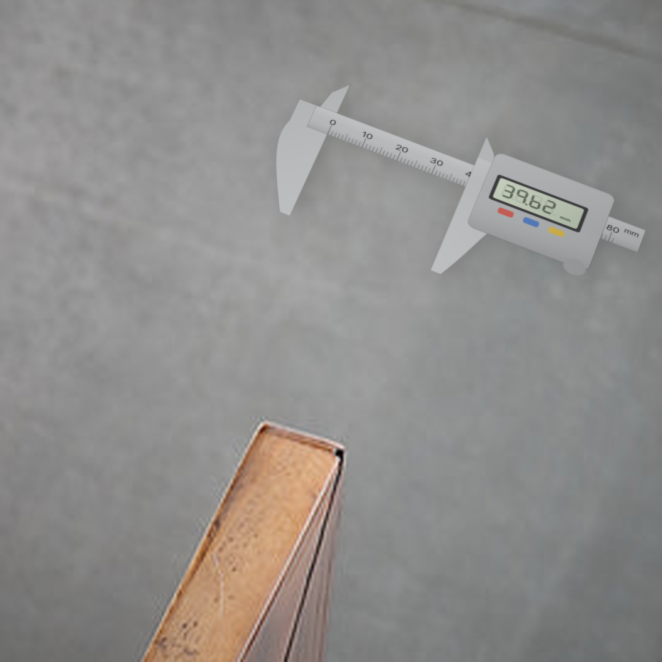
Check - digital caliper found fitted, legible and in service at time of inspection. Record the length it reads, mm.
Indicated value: 39.62 mm
